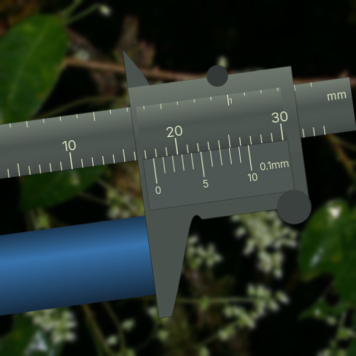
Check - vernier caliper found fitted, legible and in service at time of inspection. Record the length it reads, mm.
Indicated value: 17.7 mm
